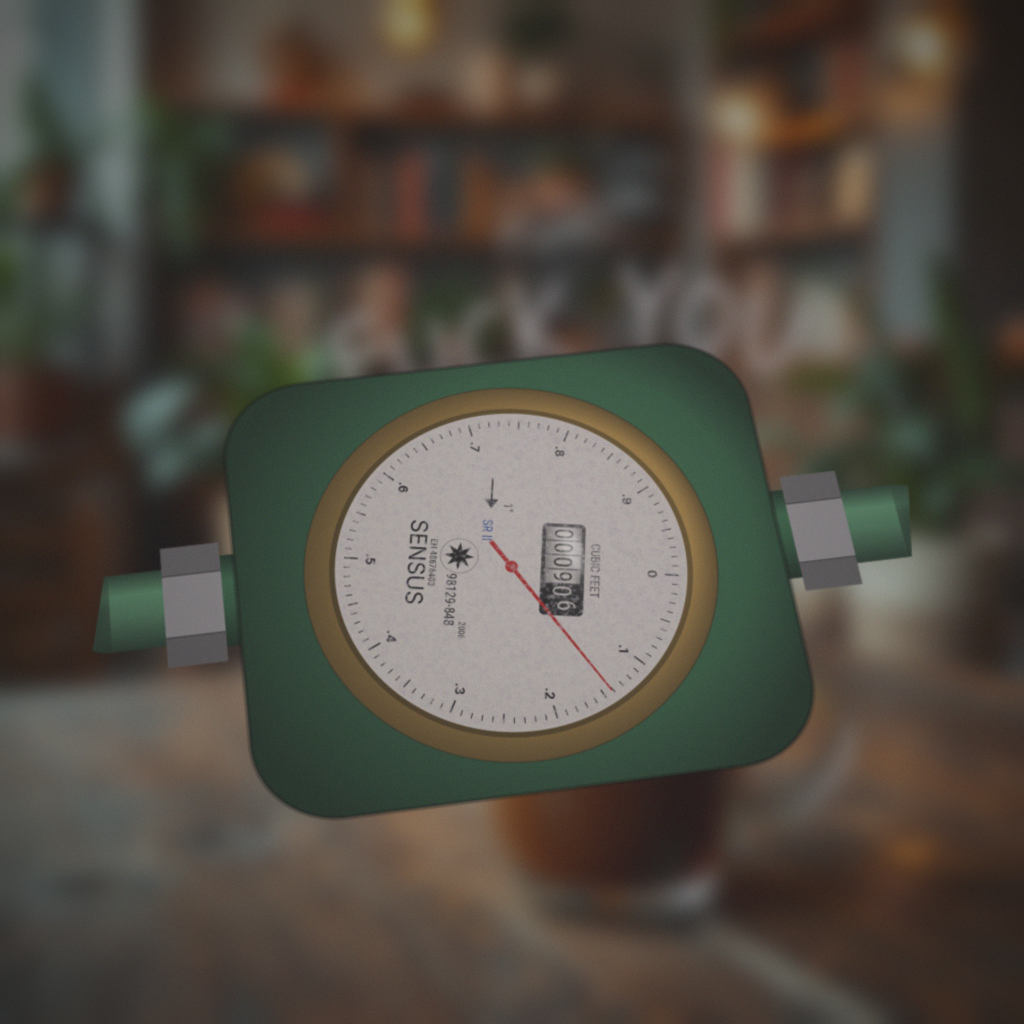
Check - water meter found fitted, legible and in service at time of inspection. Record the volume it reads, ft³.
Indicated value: 906.14 ft³
